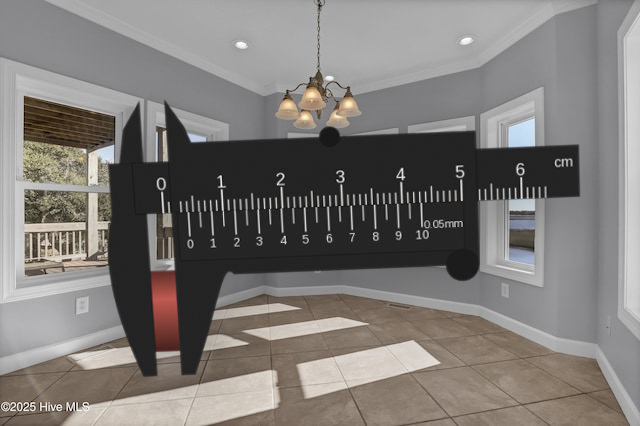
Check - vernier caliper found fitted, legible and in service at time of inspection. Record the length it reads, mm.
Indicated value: 4.2 mm
